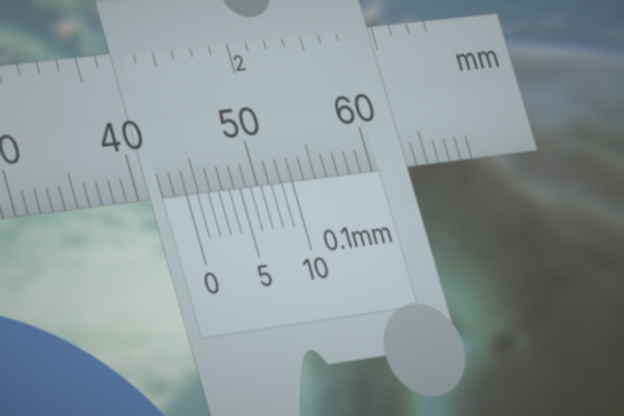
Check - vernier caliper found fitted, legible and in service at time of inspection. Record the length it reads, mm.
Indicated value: 44.0 mm
